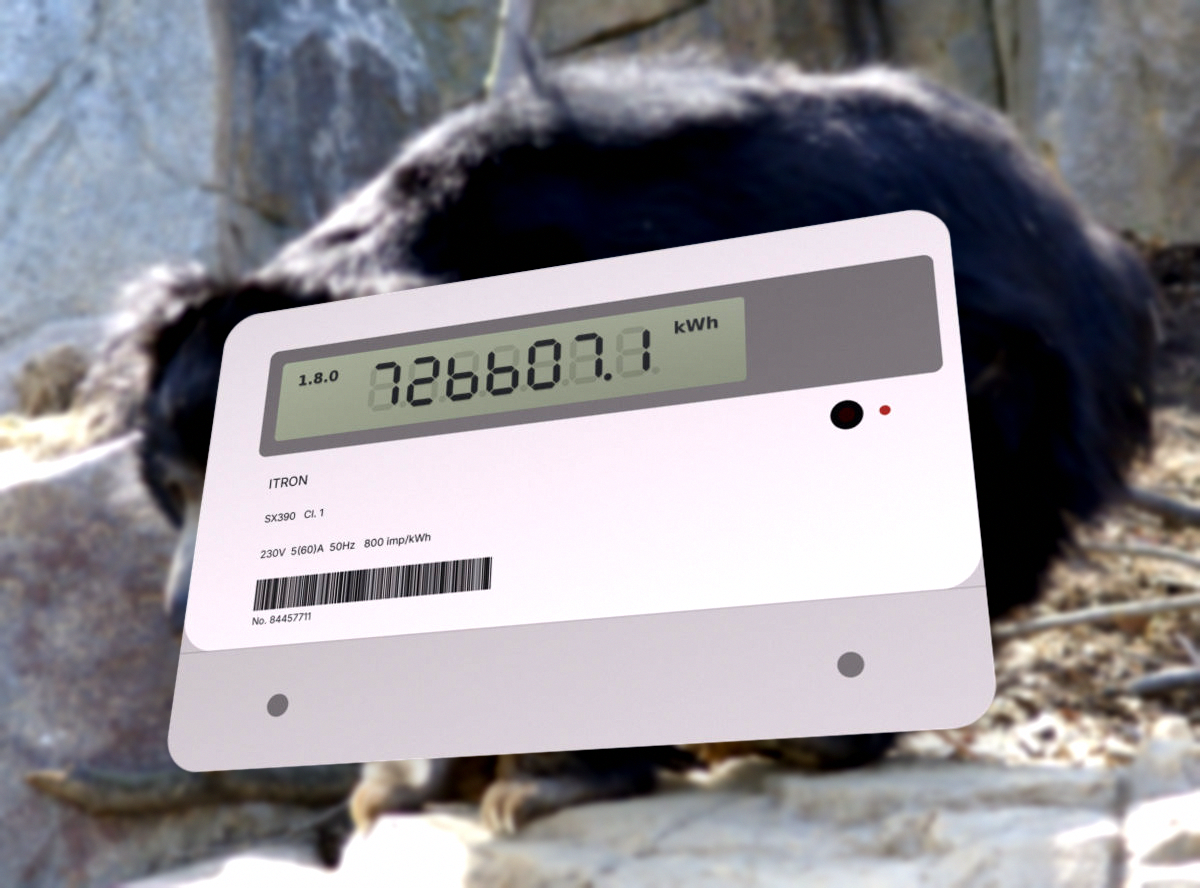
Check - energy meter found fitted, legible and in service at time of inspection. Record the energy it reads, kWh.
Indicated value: 726607.1 kWh
